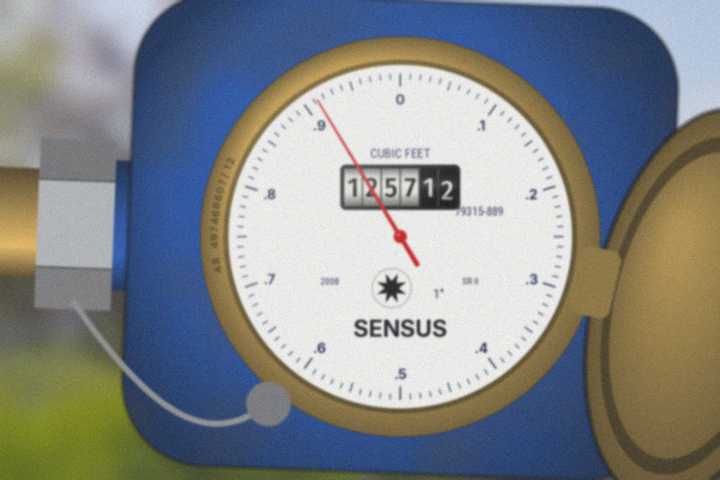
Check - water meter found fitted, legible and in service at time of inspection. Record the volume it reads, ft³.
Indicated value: 125711.91 ft³
